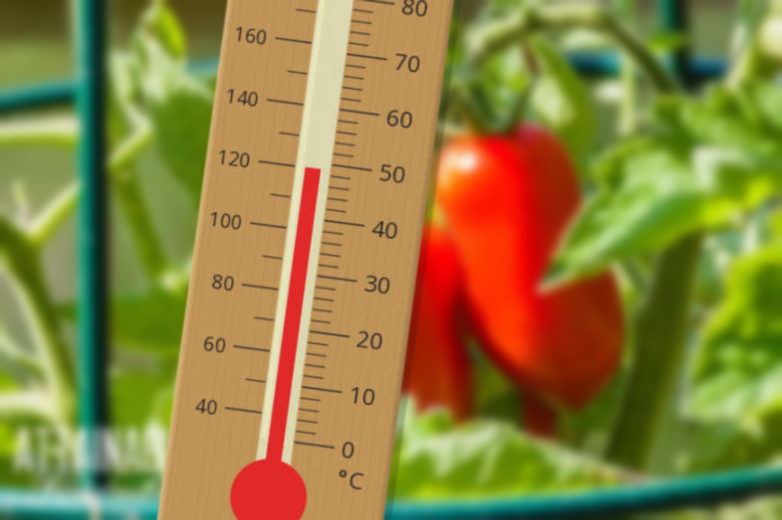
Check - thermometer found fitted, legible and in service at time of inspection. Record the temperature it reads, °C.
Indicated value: 49 °C
